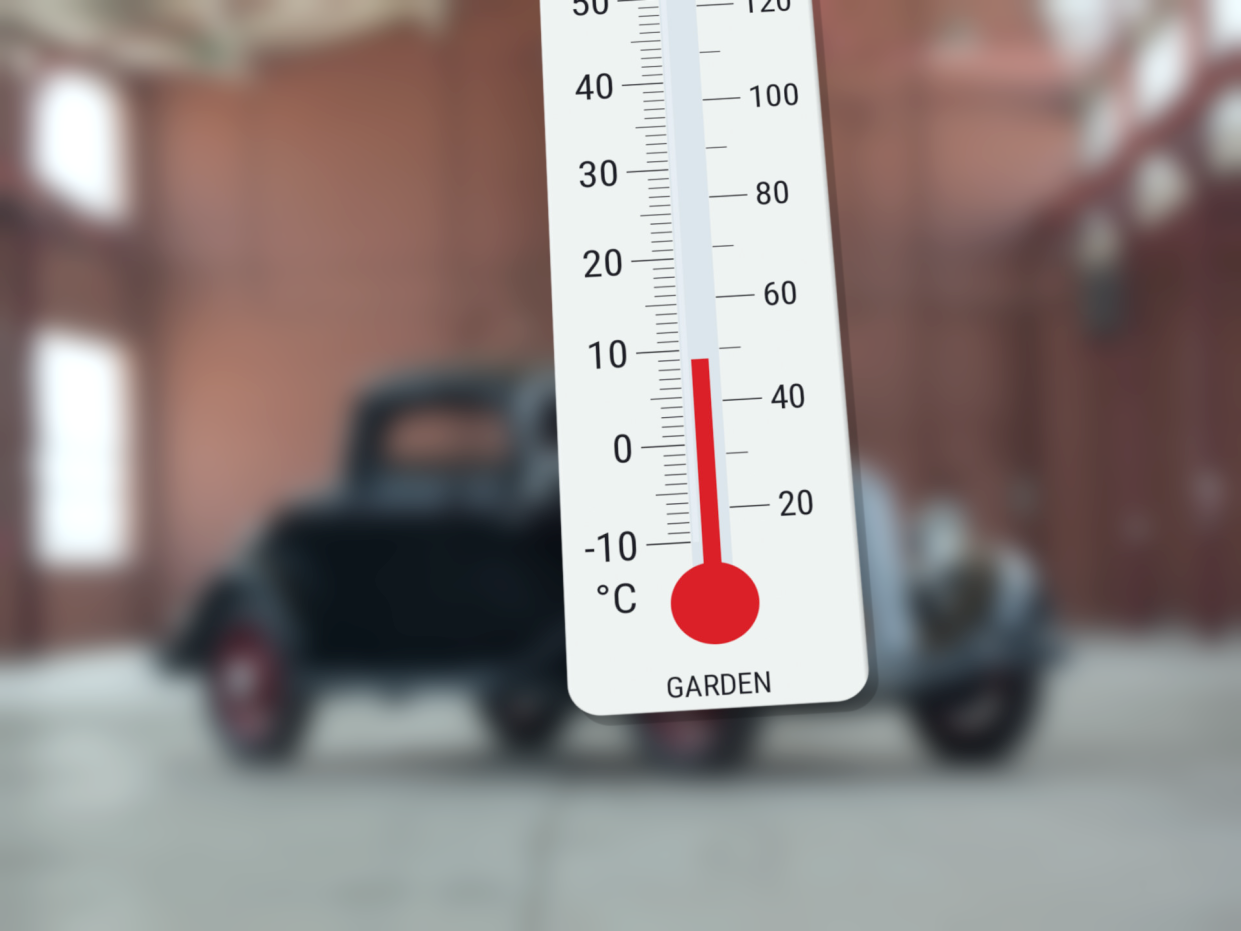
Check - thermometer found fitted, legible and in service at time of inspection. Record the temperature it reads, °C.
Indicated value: 9 °C
